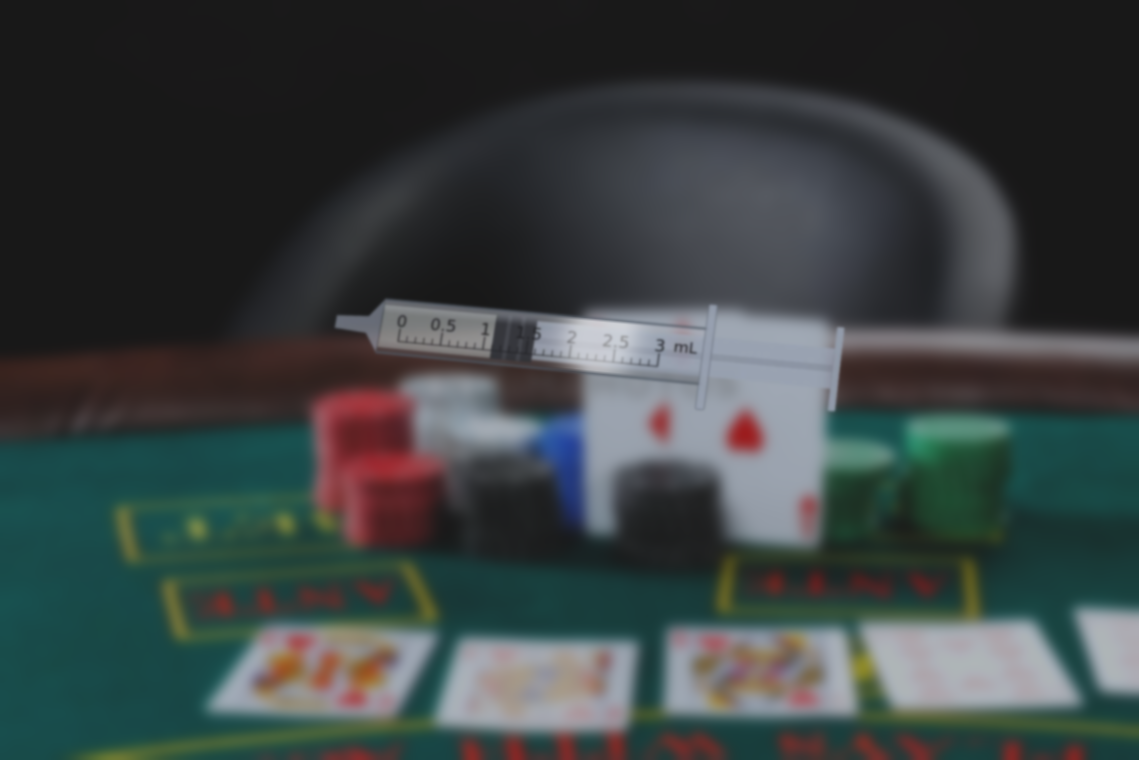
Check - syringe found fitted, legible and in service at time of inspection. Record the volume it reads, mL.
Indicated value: 1.1 mL
